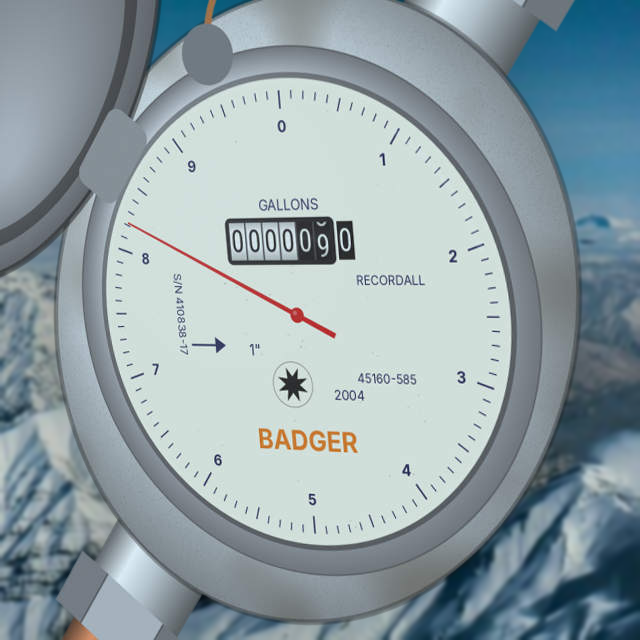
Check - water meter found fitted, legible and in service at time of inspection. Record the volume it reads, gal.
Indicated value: 88.2 gal
